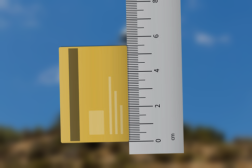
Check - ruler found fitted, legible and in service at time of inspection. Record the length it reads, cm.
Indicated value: 5.5 cm
